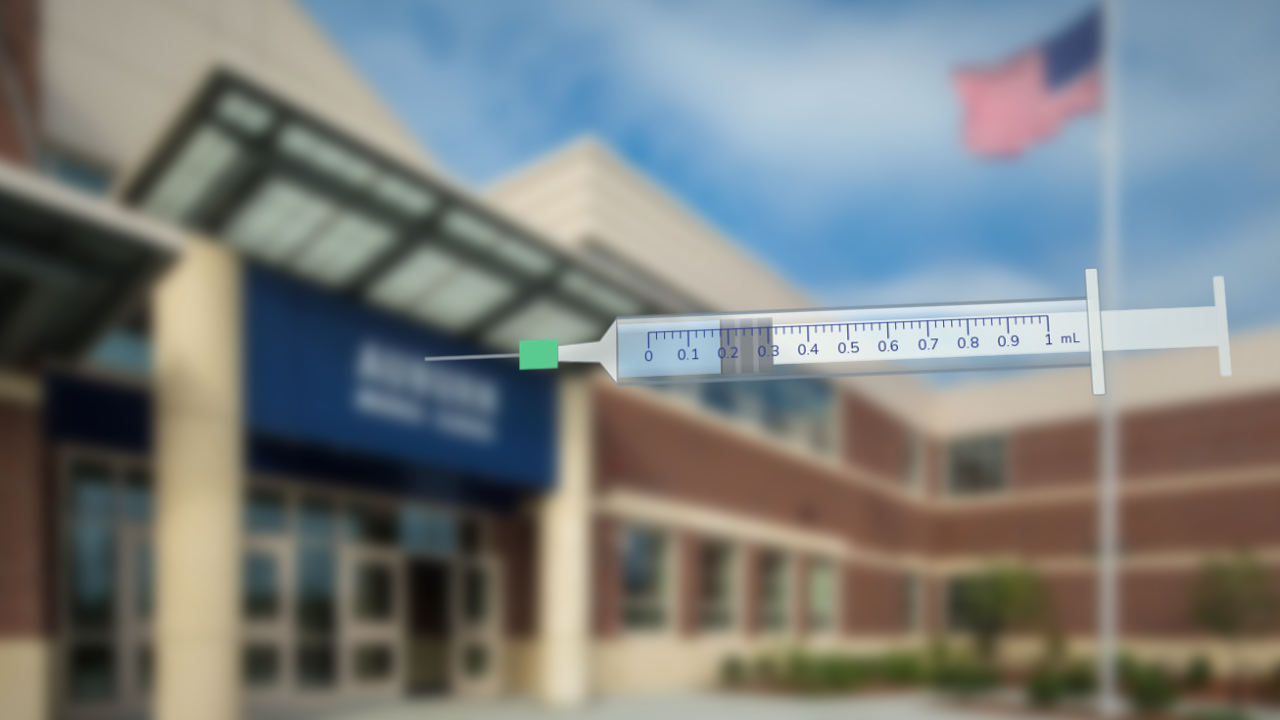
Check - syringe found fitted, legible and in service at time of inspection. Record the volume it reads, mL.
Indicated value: 0.18 mL
